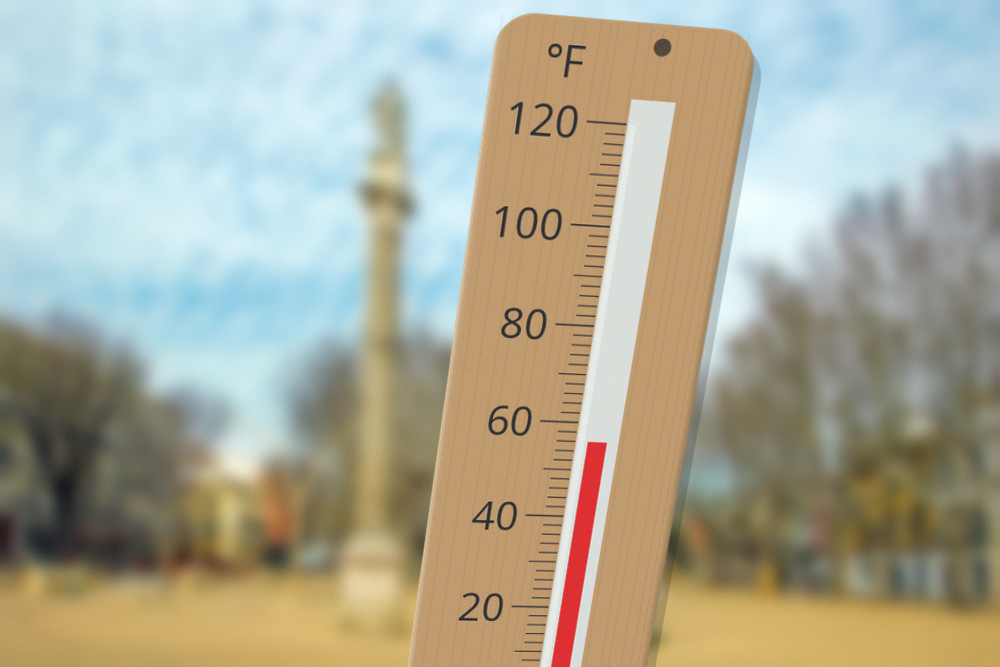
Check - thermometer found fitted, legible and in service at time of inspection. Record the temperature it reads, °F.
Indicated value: 56 °F
